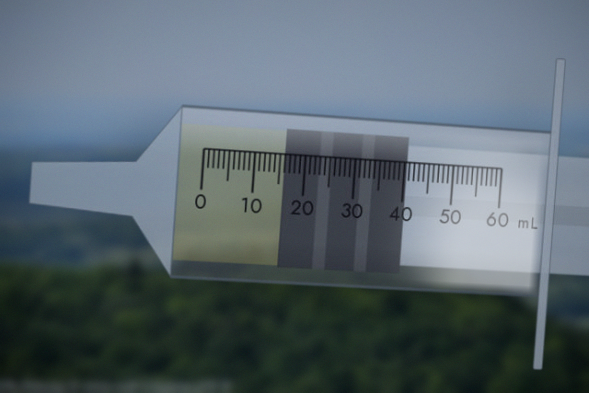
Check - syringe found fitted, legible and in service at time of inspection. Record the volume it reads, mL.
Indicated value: 16 mL
